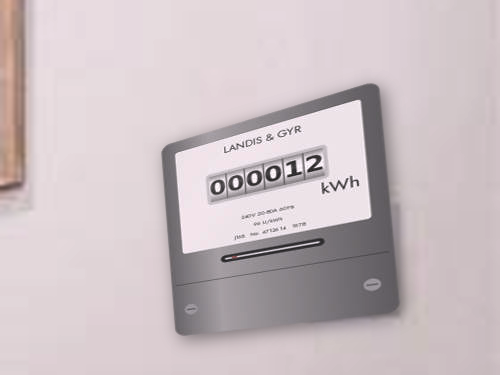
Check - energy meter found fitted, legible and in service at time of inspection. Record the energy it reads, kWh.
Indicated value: 12 kWh
